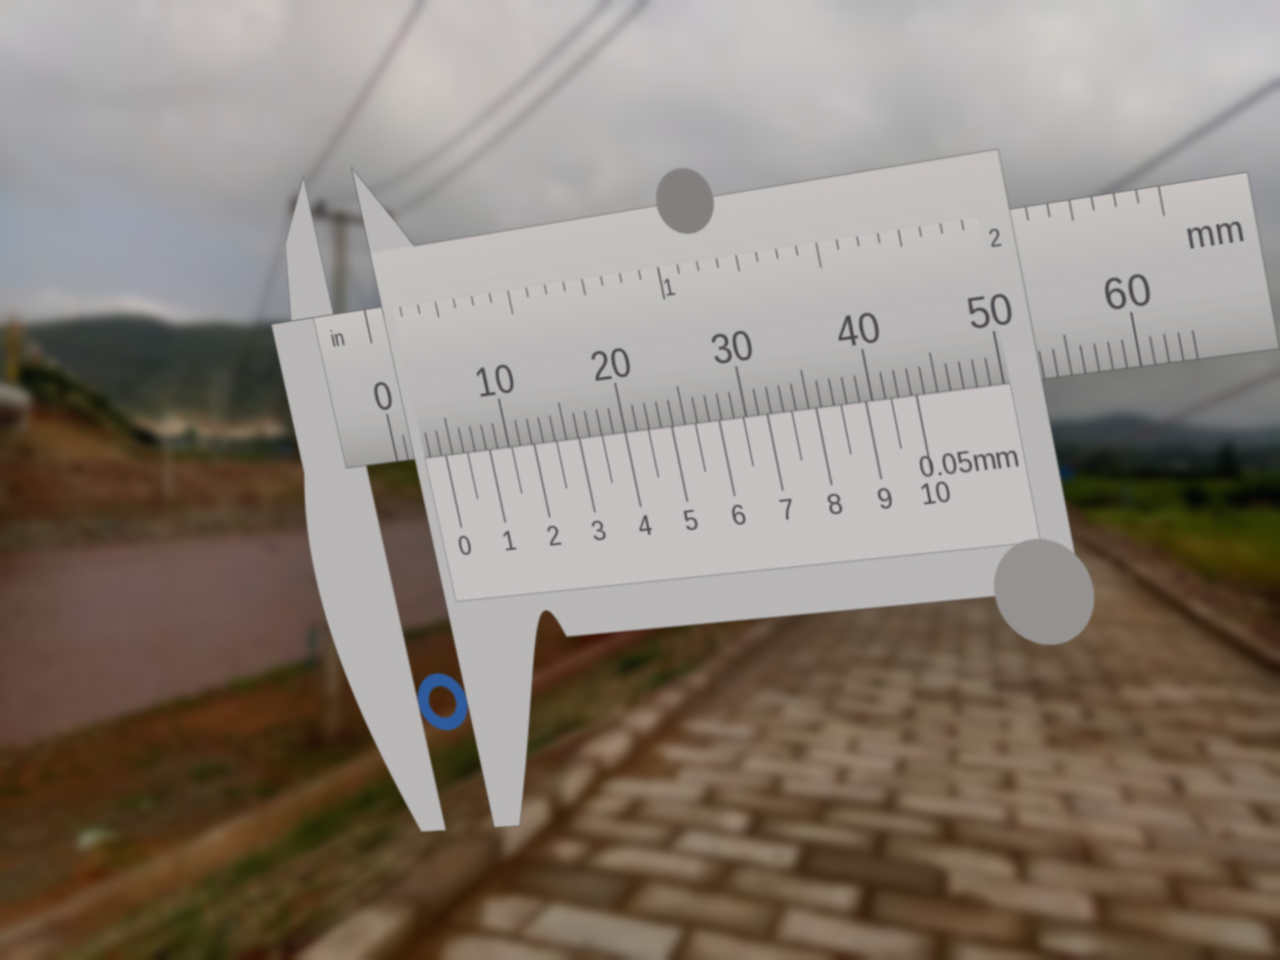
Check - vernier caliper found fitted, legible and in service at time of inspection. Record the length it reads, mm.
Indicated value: 4.4 mm
